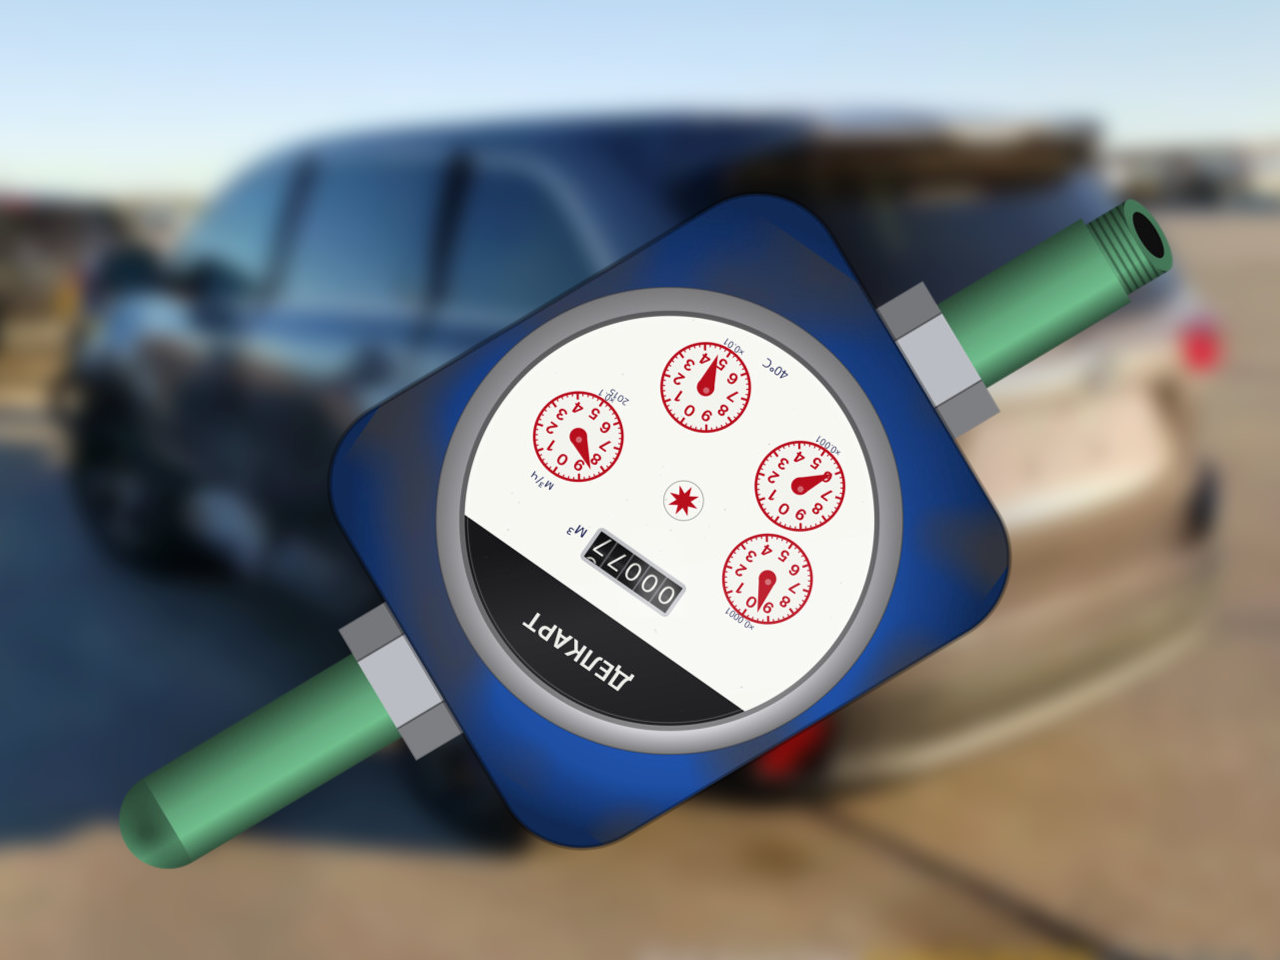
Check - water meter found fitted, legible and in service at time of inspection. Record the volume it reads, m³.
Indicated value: 76.8459 m³
